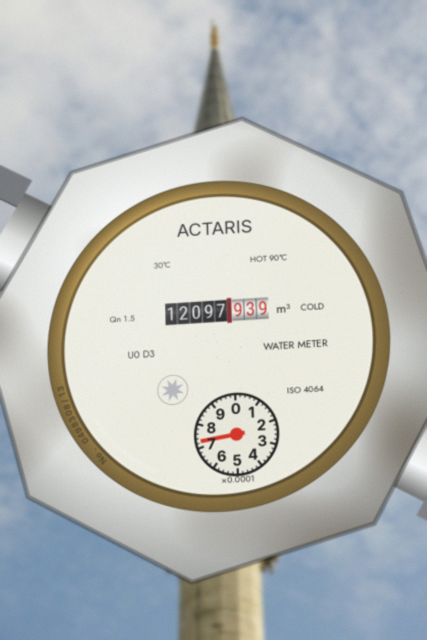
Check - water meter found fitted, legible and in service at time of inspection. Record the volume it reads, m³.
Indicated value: 12097.9397 m³
